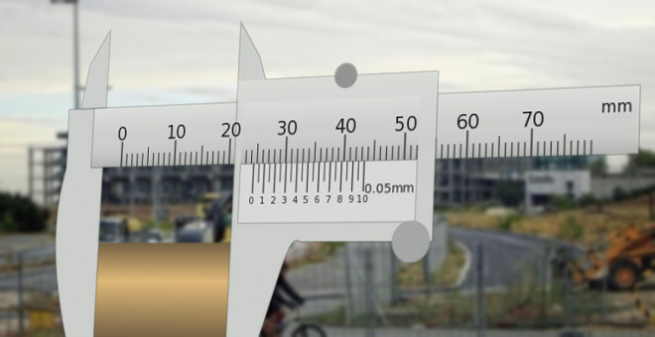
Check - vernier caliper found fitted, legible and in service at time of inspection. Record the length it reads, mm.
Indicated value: 24.4 mm
